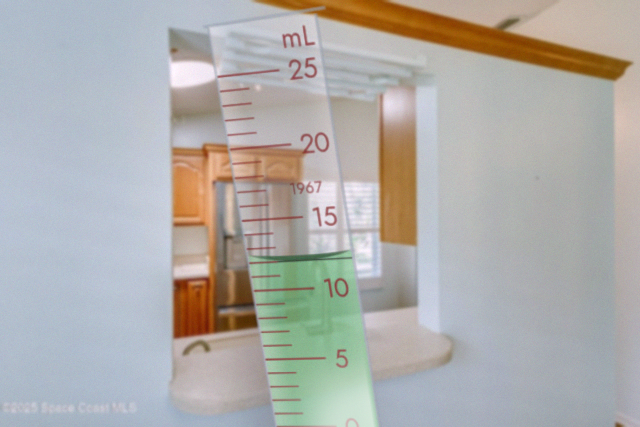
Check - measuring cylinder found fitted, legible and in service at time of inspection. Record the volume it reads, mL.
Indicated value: 12 mL
